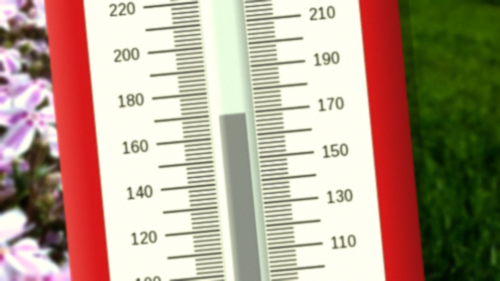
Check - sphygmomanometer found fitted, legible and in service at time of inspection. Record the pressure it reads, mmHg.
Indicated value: 170 mmHg
